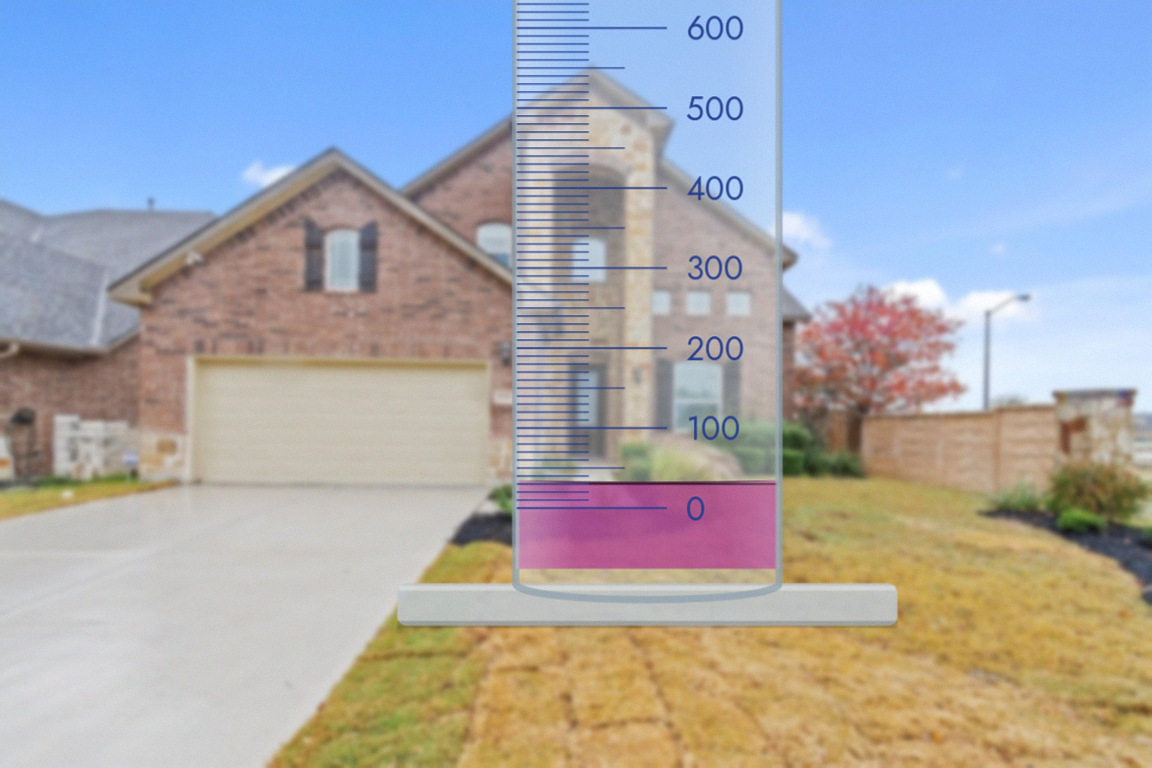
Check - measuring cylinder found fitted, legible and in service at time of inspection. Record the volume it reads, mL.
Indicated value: 30 mL
